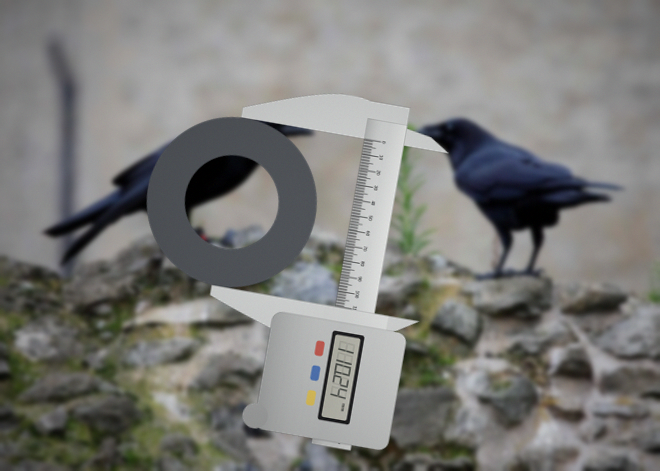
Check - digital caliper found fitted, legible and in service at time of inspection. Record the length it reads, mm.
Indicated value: 110.24 mm
